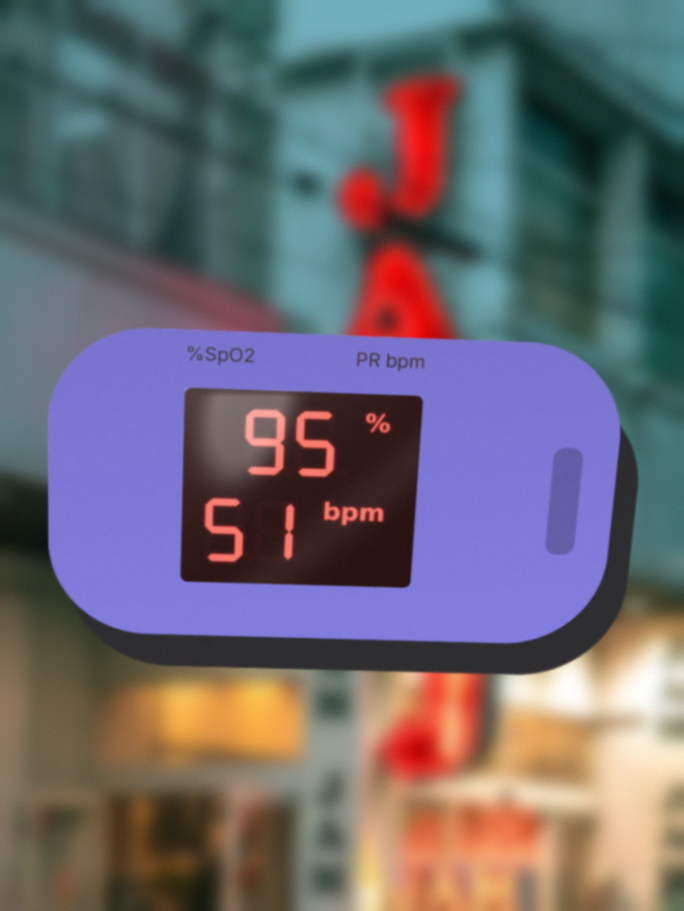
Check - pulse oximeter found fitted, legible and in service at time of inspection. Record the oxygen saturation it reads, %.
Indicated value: 95 %
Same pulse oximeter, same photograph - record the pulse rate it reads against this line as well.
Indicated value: 51 bpm
